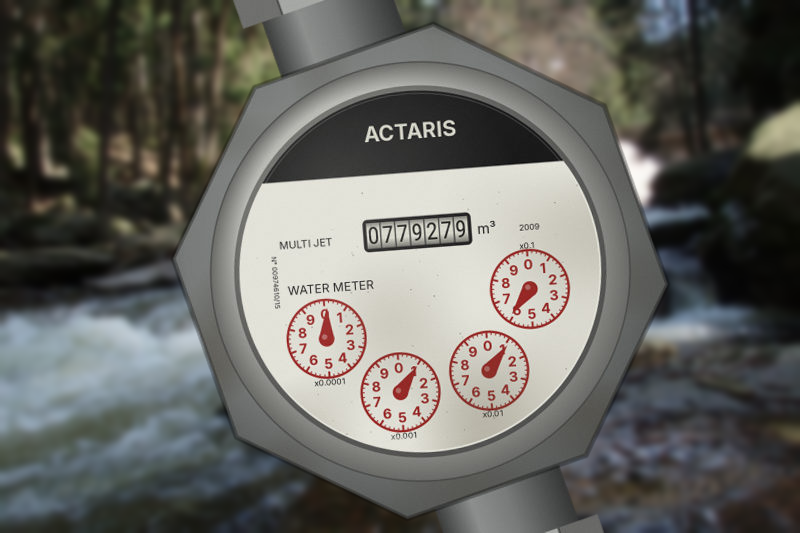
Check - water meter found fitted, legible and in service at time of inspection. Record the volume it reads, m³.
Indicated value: 779279.6110 m³
